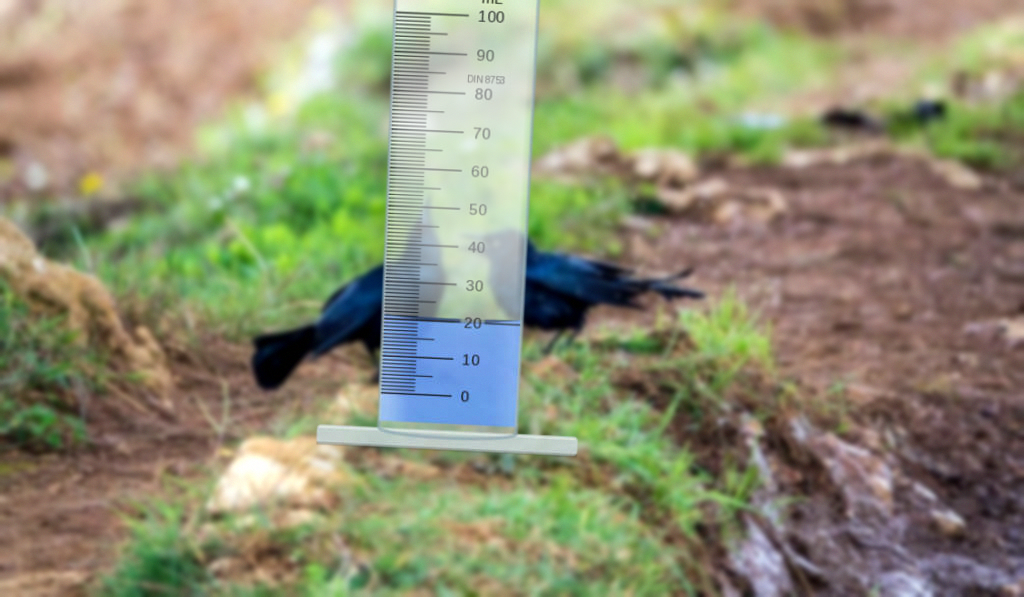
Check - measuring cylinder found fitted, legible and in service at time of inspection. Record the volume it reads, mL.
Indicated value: 20 mL
